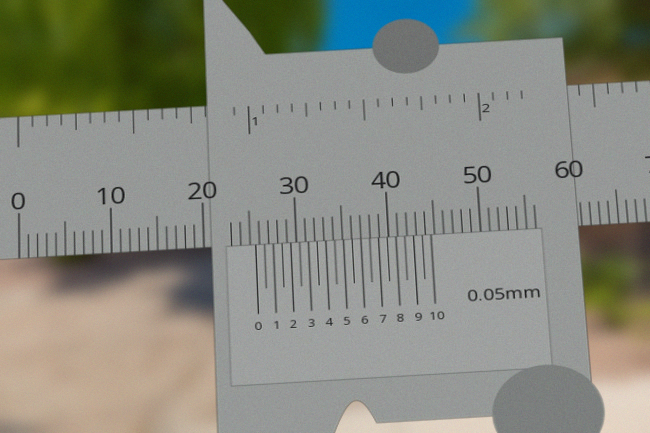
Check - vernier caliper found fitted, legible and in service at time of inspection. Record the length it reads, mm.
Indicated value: 25.6 mm
